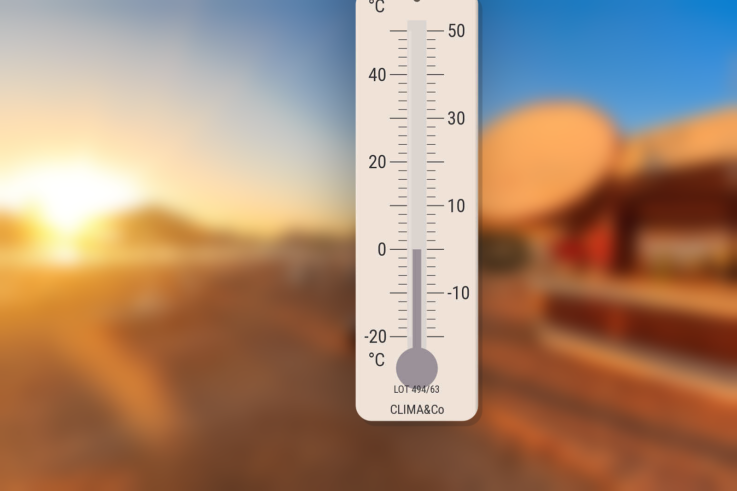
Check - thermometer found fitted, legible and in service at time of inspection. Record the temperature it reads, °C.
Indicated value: 0 °C
